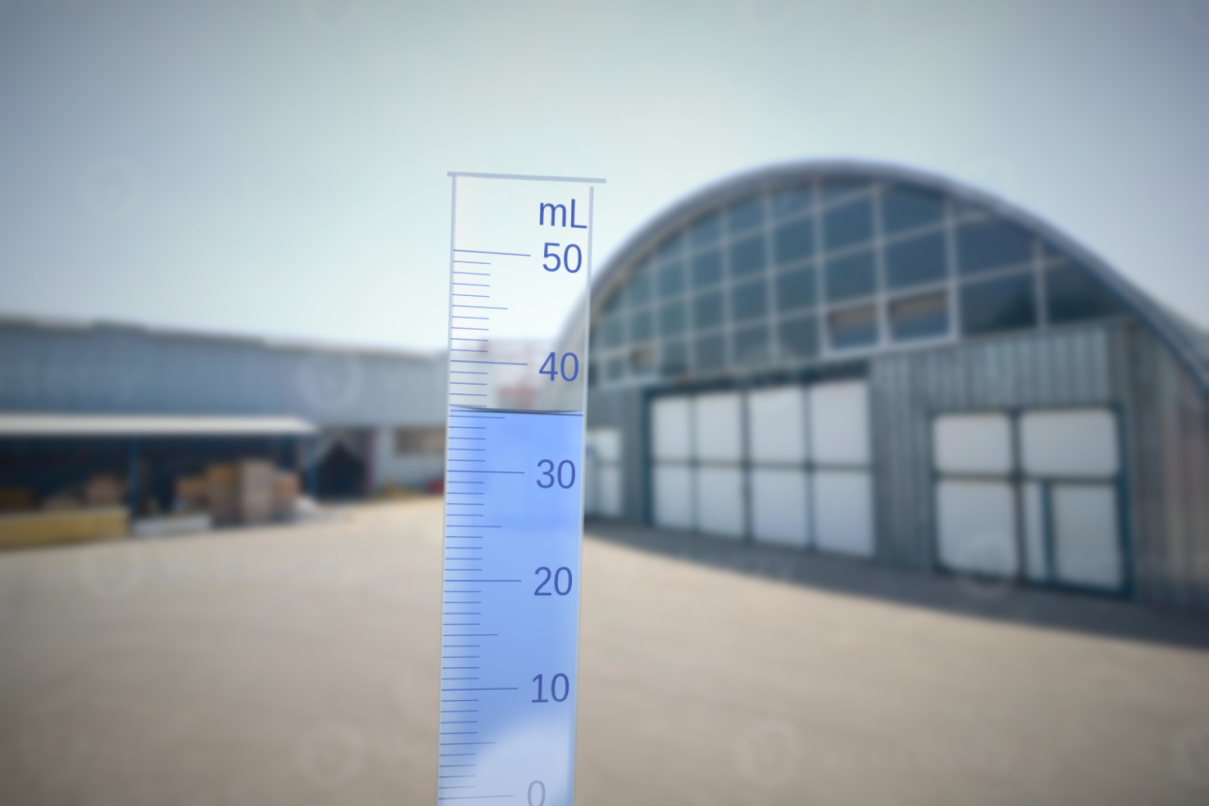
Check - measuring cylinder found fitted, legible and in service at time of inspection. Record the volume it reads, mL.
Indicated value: 35.5 mL
